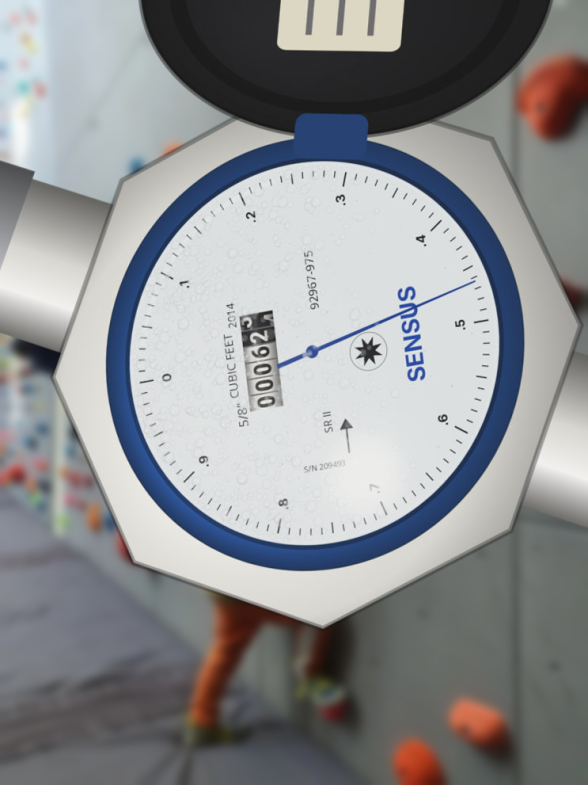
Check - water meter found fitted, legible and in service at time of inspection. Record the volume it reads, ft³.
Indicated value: 623.46 ft³
